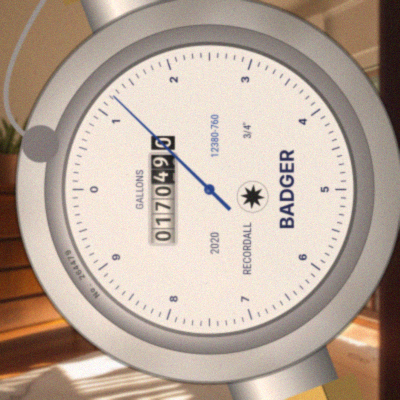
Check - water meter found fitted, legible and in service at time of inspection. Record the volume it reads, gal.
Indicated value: 170491.2 gal
